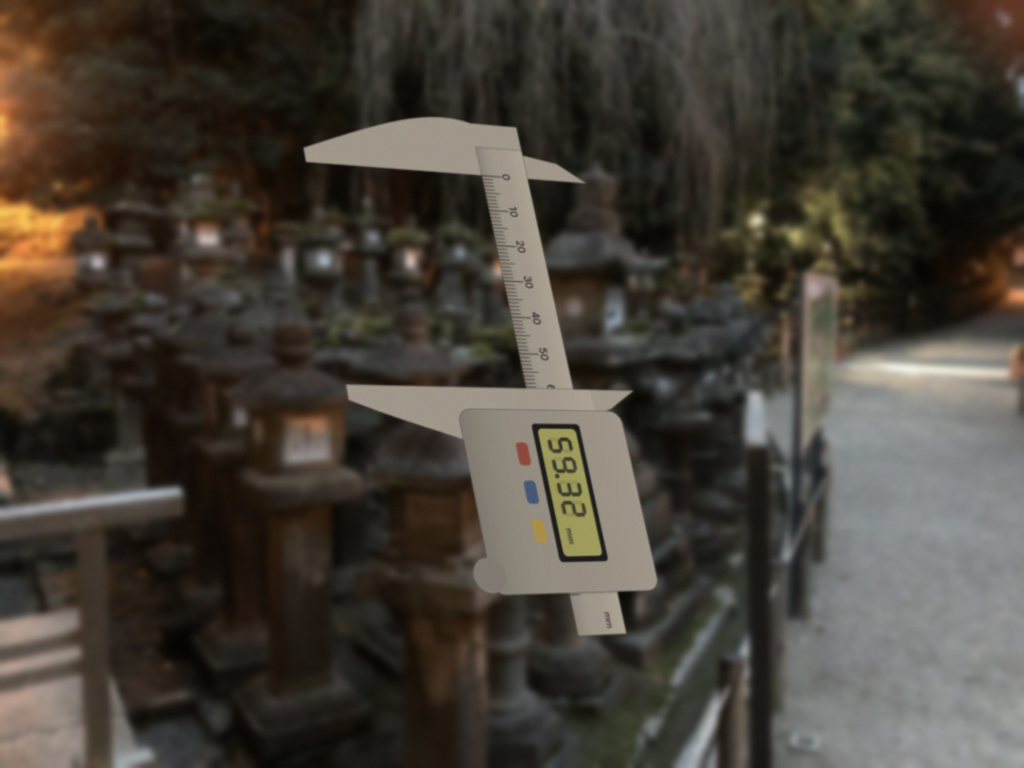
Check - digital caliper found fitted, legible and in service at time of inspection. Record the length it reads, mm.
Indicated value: 59.32 mm
